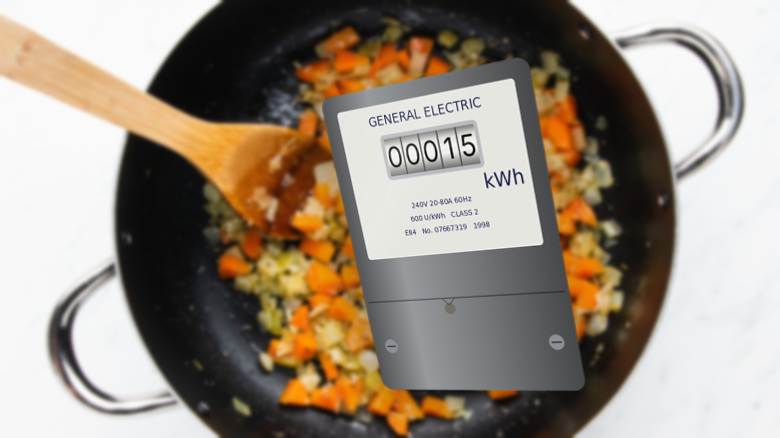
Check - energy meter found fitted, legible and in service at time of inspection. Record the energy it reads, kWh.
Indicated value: 15 kWh
